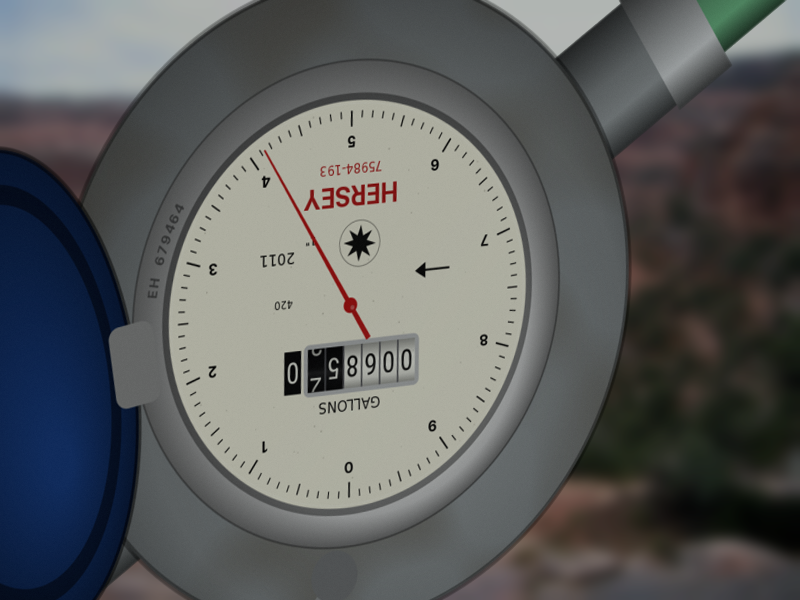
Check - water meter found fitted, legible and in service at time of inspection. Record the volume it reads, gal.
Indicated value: 68524.1 gal
